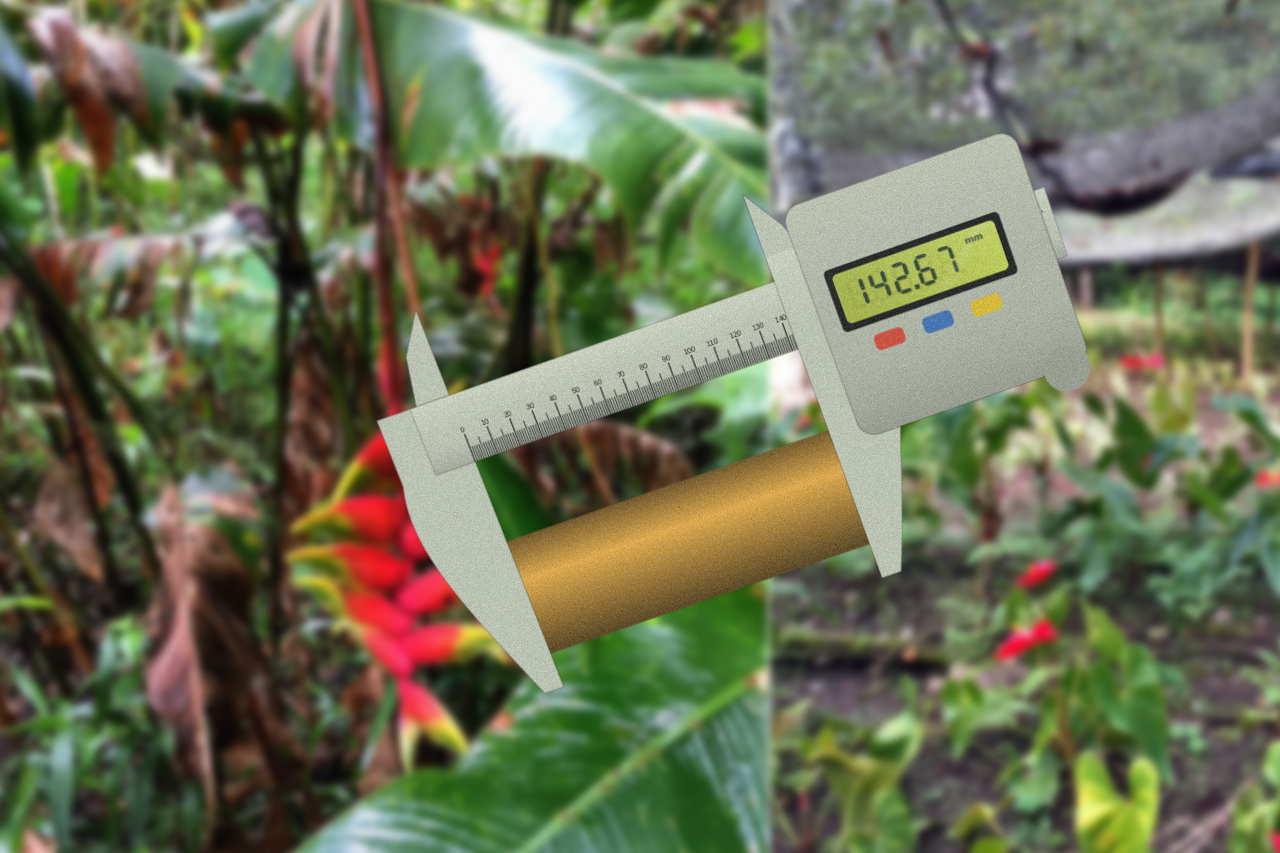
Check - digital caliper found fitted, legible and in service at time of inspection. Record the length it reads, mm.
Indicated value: 142.67 mm
